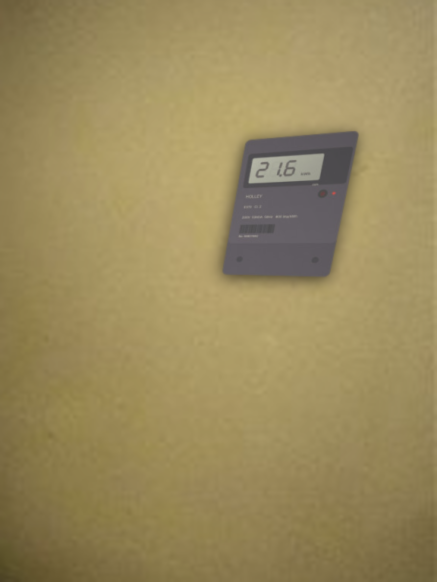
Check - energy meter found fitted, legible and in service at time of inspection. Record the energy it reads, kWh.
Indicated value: 21.6 kWh
